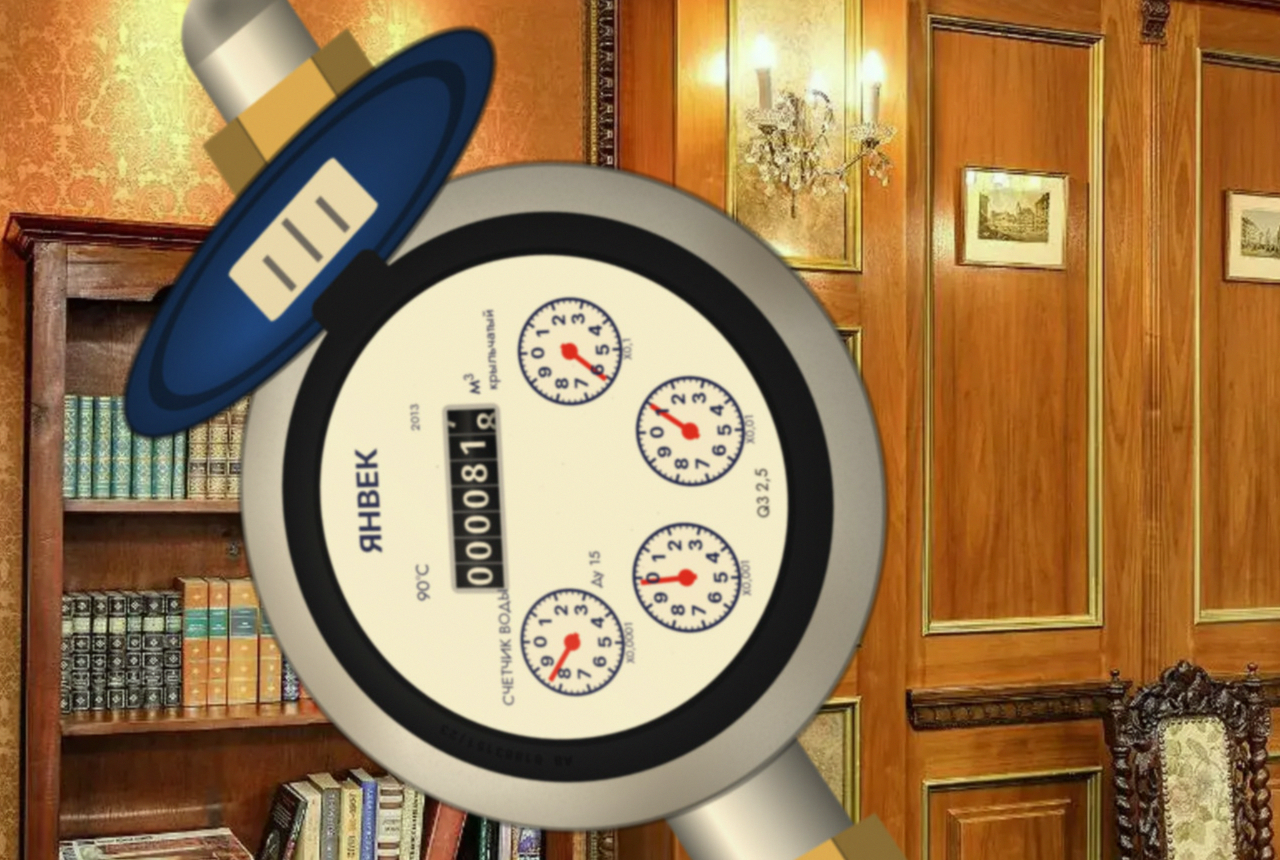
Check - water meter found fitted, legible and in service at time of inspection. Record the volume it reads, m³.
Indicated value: 817.6098 m³
